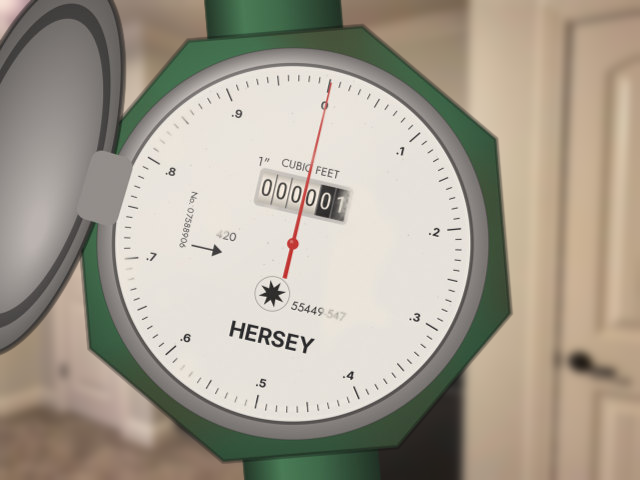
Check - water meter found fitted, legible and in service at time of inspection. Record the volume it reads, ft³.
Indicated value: 1.00 ft³
